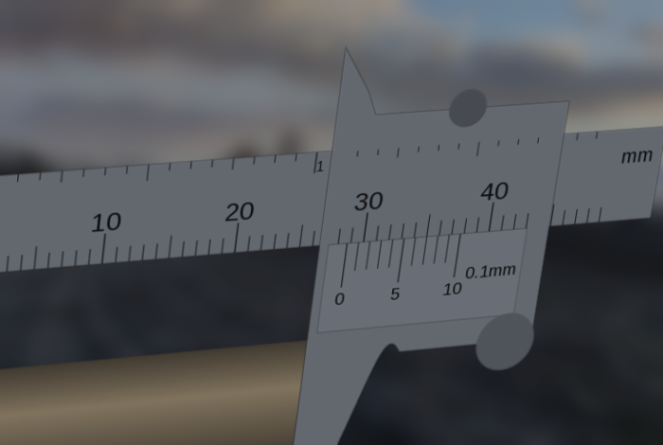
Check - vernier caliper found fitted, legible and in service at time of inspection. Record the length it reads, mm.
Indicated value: 28.7 mm
